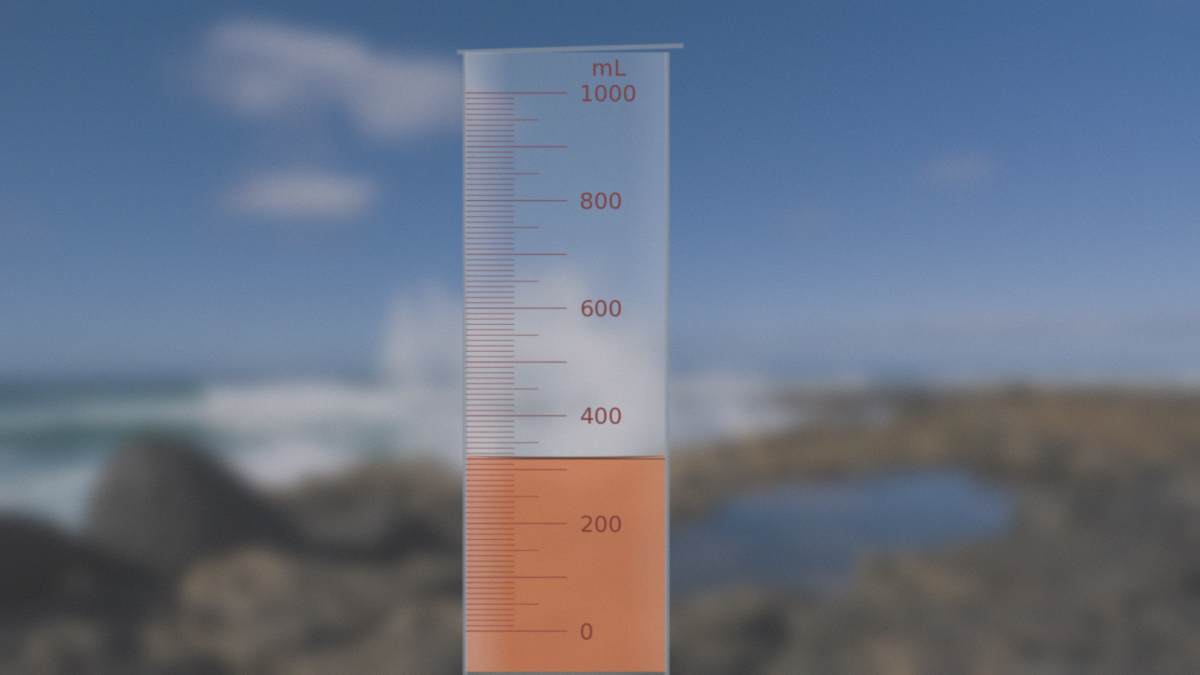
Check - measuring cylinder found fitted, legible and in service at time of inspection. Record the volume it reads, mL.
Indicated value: 320 mL
